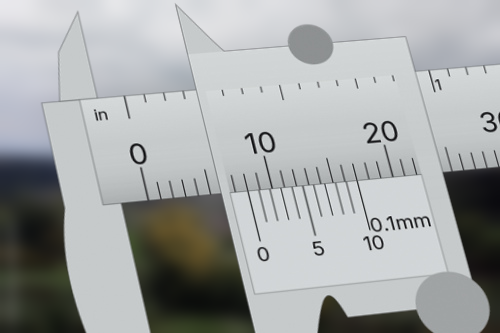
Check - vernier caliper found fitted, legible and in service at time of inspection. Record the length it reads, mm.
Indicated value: 8.0 mm
